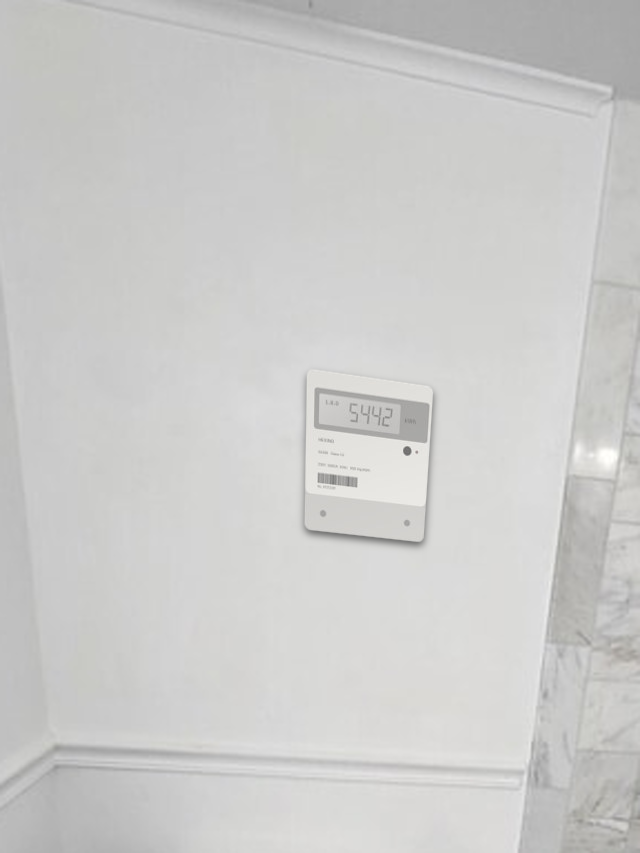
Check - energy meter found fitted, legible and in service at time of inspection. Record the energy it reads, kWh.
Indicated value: 5442 kWh
